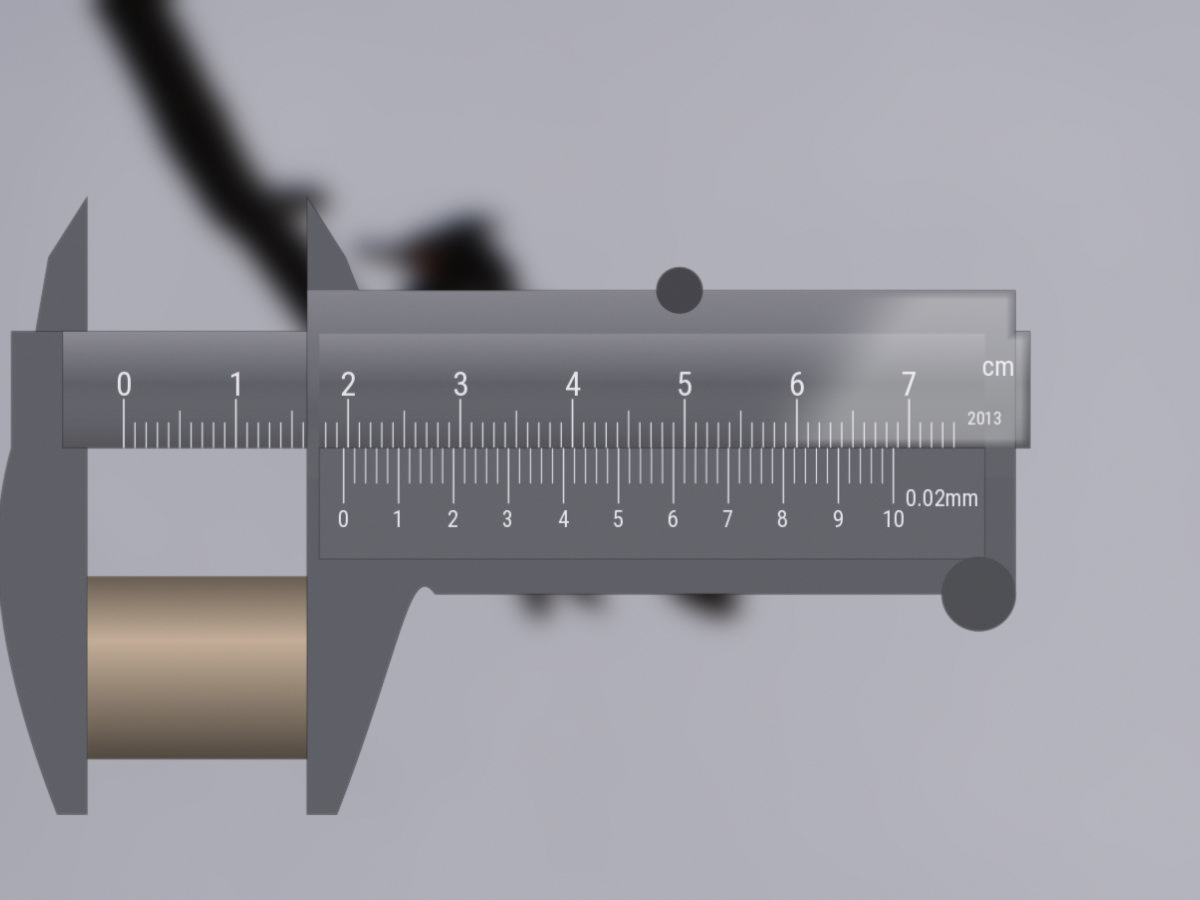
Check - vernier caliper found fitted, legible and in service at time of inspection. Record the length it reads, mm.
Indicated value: 19.6 mm
